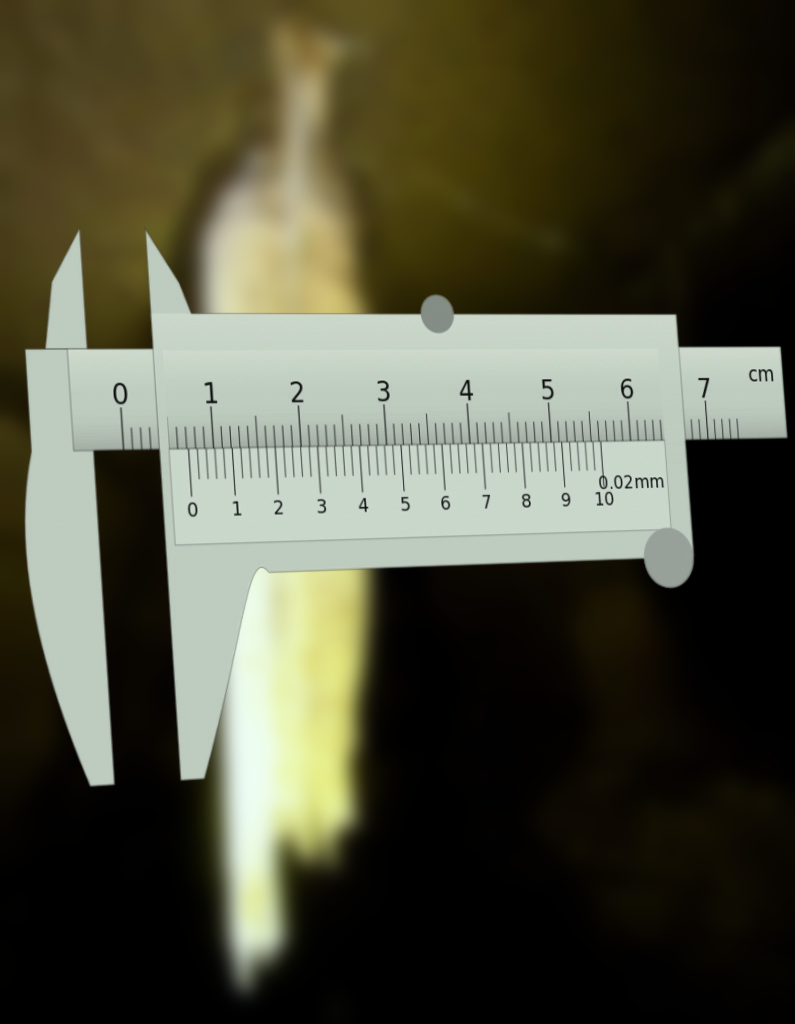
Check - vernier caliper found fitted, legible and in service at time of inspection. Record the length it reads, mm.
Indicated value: 7.2 mm
